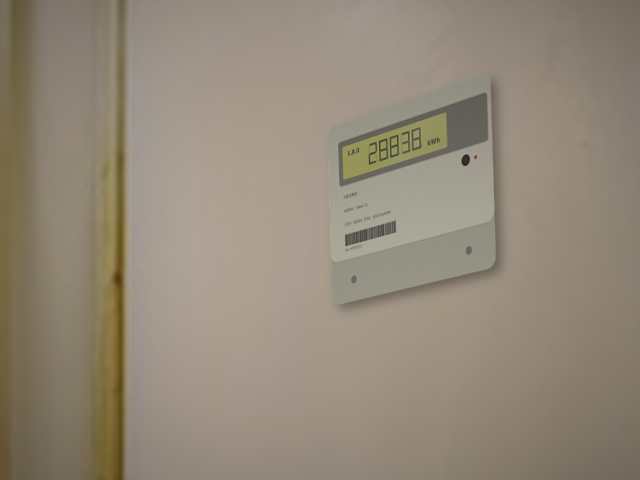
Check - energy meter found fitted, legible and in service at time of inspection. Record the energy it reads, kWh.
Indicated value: 28838 kWh
